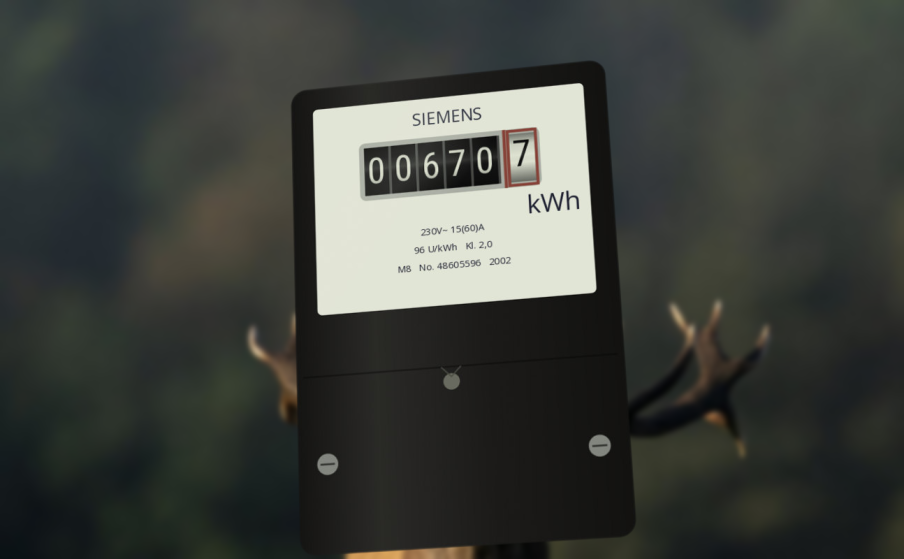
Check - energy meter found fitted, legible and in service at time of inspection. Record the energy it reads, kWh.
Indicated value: 670.7 kWh
